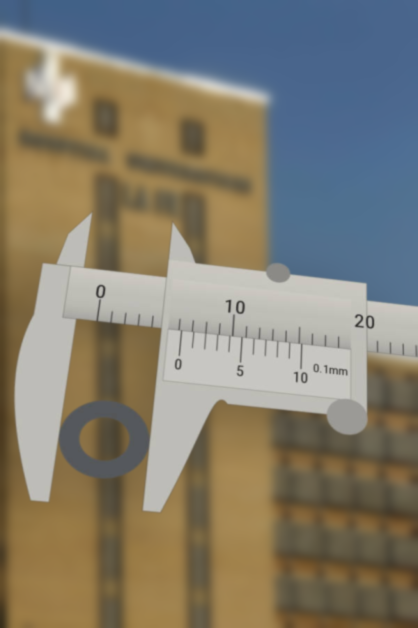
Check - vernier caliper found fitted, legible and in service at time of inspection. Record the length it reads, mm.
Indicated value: 6.2 mm
